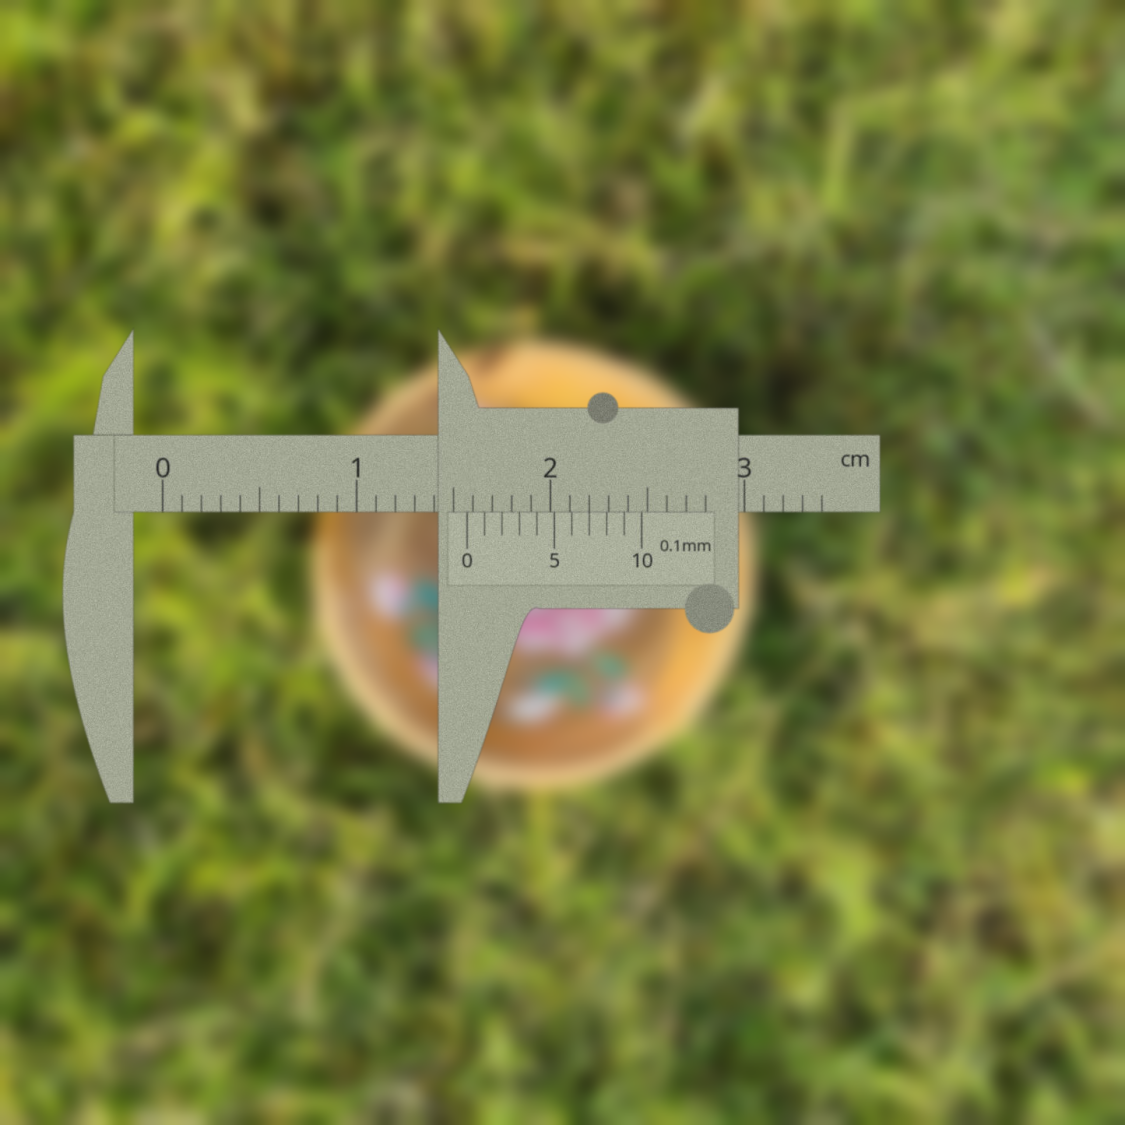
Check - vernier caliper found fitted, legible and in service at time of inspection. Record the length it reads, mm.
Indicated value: 15.7 mm
